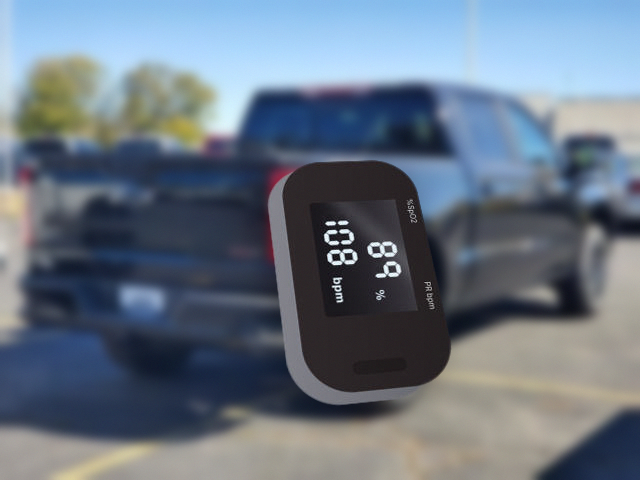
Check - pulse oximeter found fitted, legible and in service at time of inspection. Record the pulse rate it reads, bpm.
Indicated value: 108 bpm
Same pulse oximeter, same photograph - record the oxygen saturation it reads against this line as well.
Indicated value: 89 %
